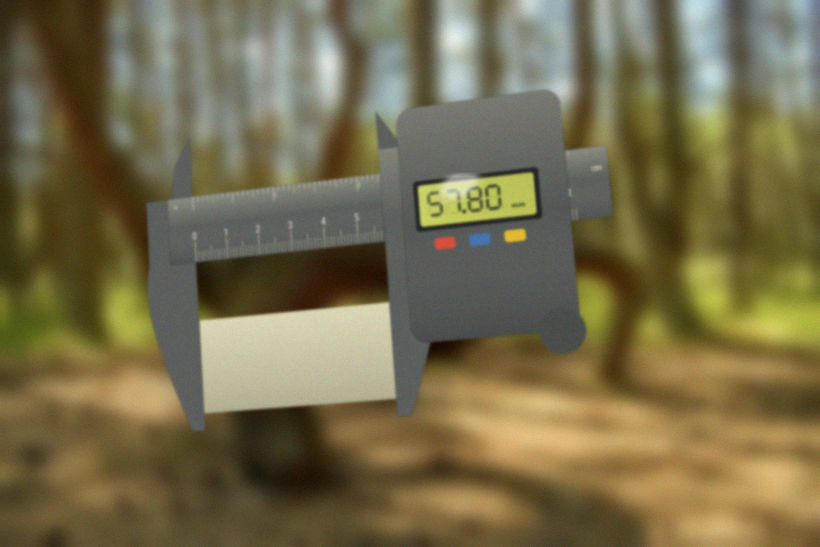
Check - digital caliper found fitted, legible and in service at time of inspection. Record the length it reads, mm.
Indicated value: 57.80 mm
